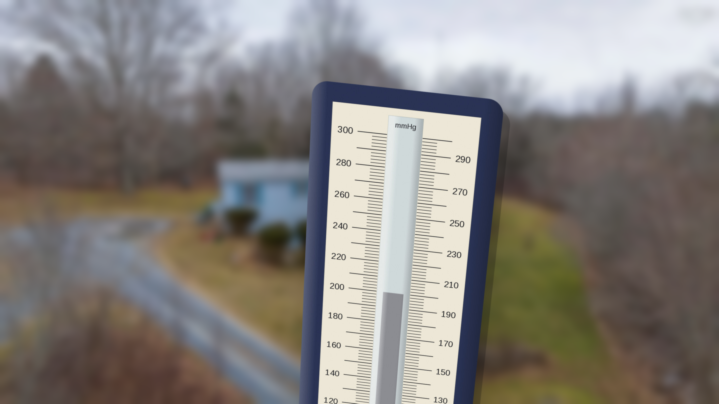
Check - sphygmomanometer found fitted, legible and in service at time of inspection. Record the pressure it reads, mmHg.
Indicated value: 200 mmHg
